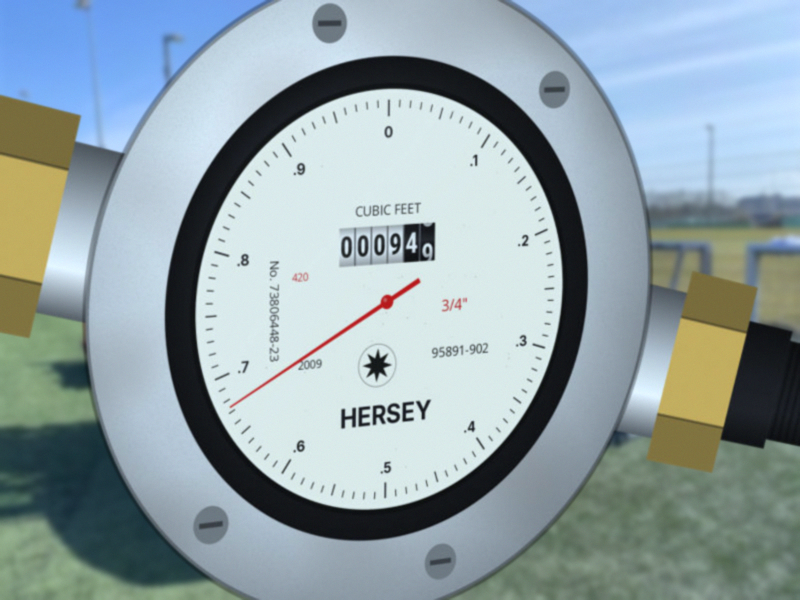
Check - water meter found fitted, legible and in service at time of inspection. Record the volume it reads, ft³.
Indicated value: 948.67 ft³
